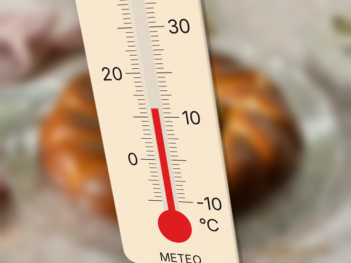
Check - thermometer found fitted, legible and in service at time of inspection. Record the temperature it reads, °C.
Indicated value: 12 °C
